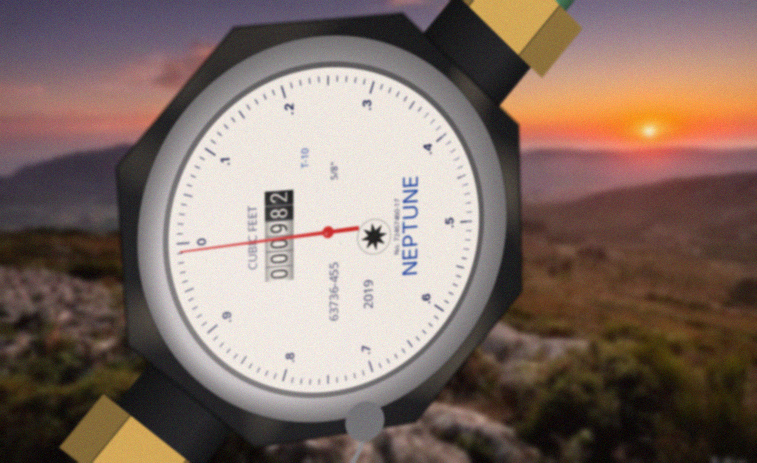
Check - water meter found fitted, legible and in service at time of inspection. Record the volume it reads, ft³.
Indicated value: 981.99 ft³
